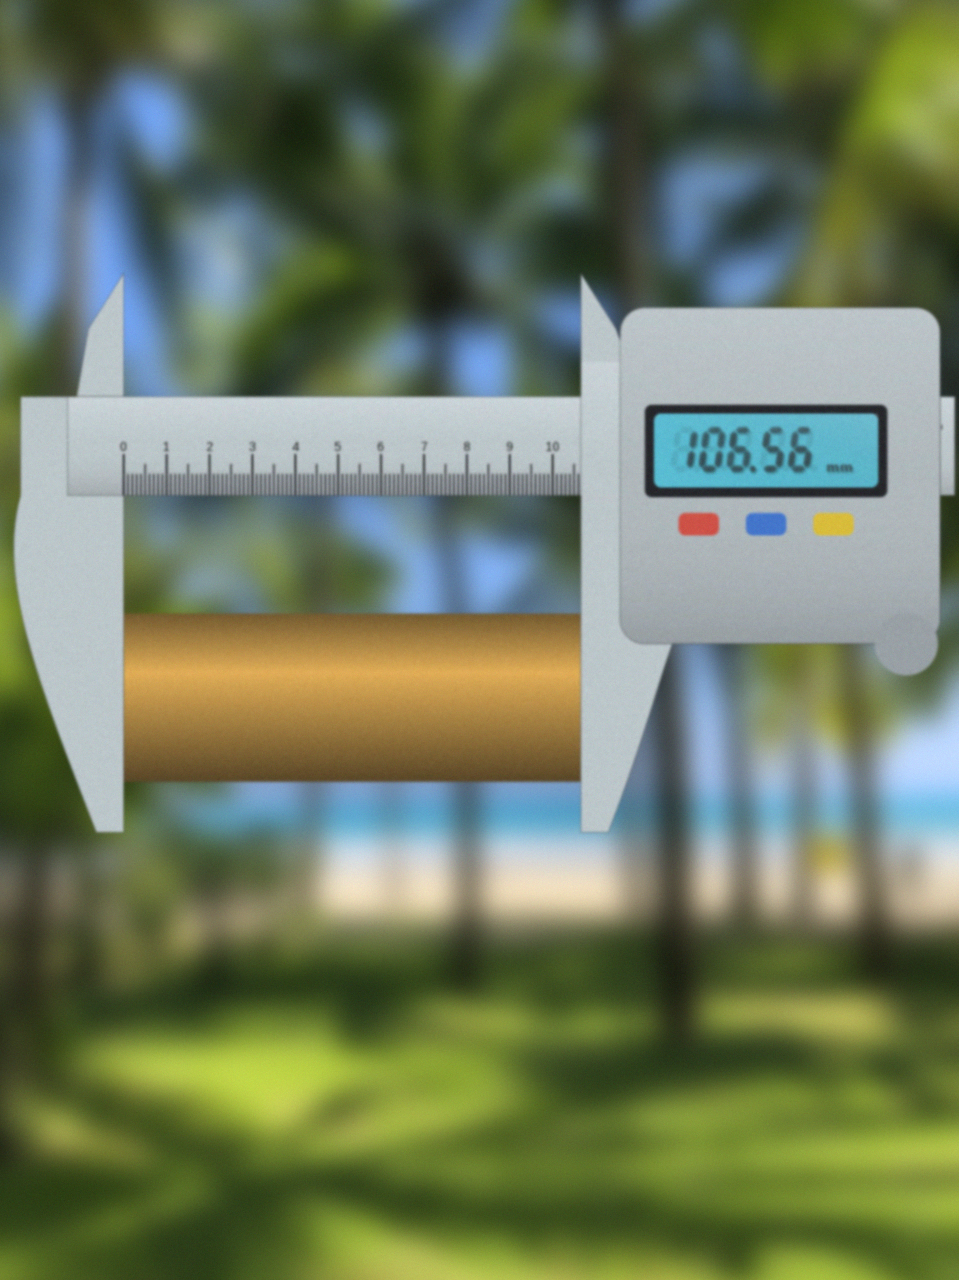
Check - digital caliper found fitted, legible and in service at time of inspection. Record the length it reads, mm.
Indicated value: 106.56 mm
